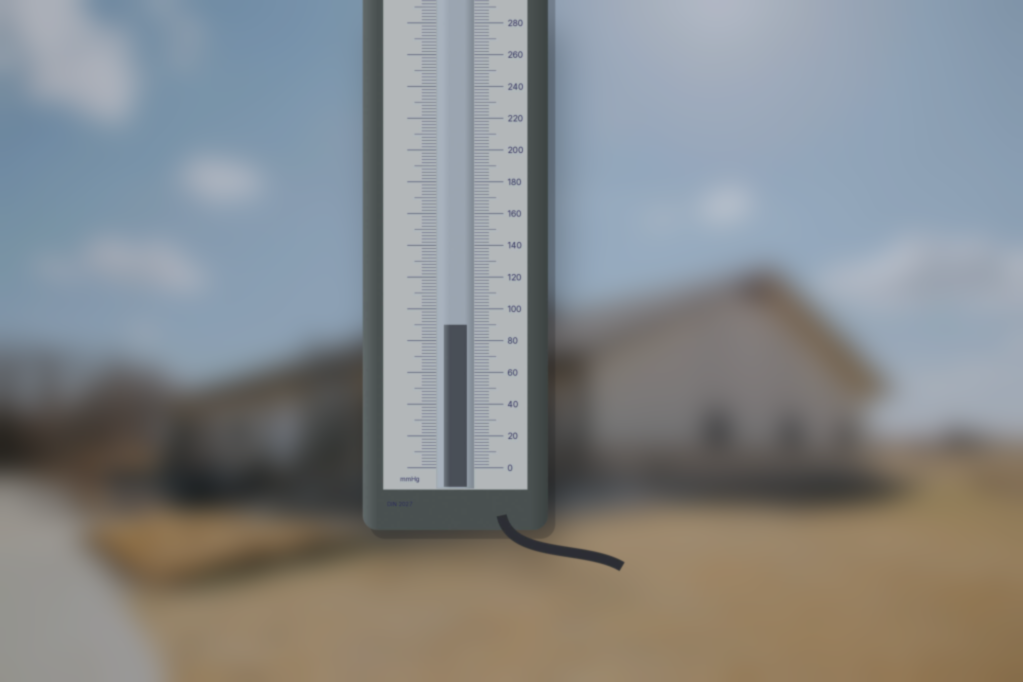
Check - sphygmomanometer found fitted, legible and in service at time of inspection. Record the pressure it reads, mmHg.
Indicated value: 90 mmHg
